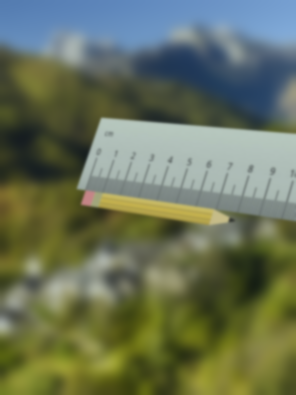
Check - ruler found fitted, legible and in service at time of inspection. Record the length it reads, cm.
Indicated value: 8 cm
